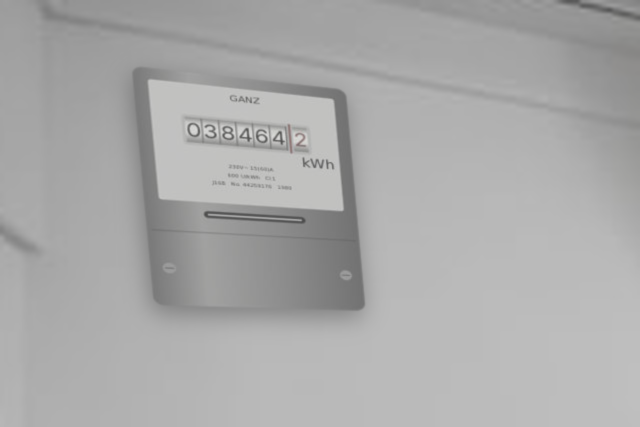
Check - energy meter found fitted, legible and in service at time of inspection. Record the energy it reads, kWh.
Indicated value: 38464.2 kWh
